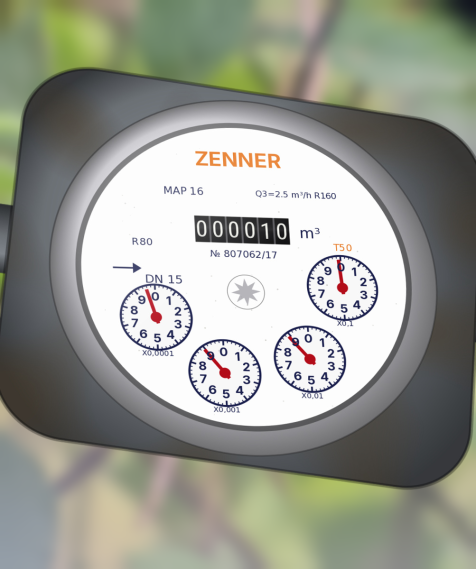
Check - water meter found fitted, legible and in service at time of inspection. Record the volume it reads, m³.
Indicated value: 9.9889 m³
